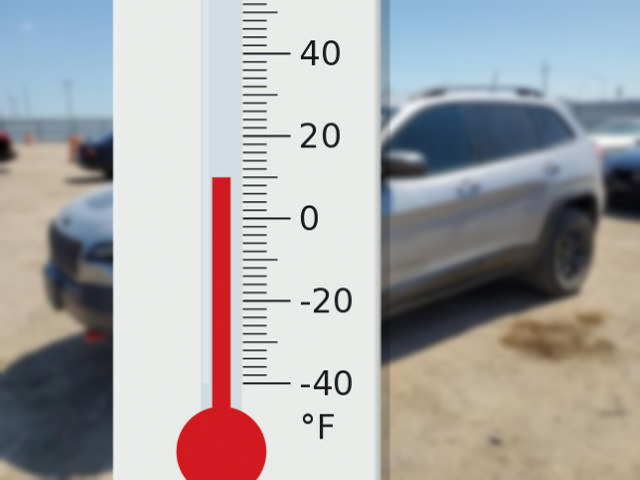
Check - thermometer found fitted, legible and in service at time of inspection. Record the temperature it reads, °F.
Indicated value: 10 °F
